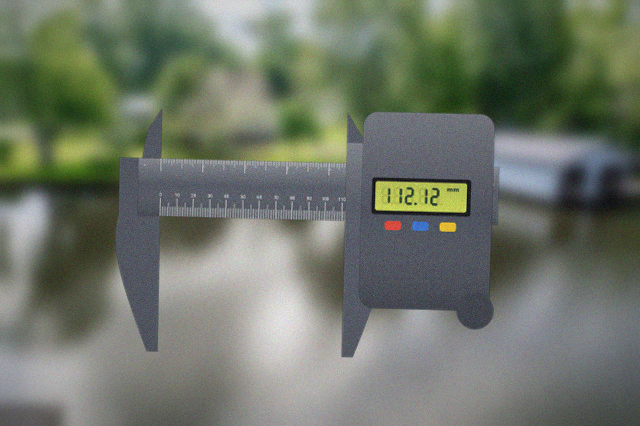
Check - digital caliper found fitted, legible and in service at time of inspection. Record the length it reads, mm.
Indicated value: 112.12 mm
